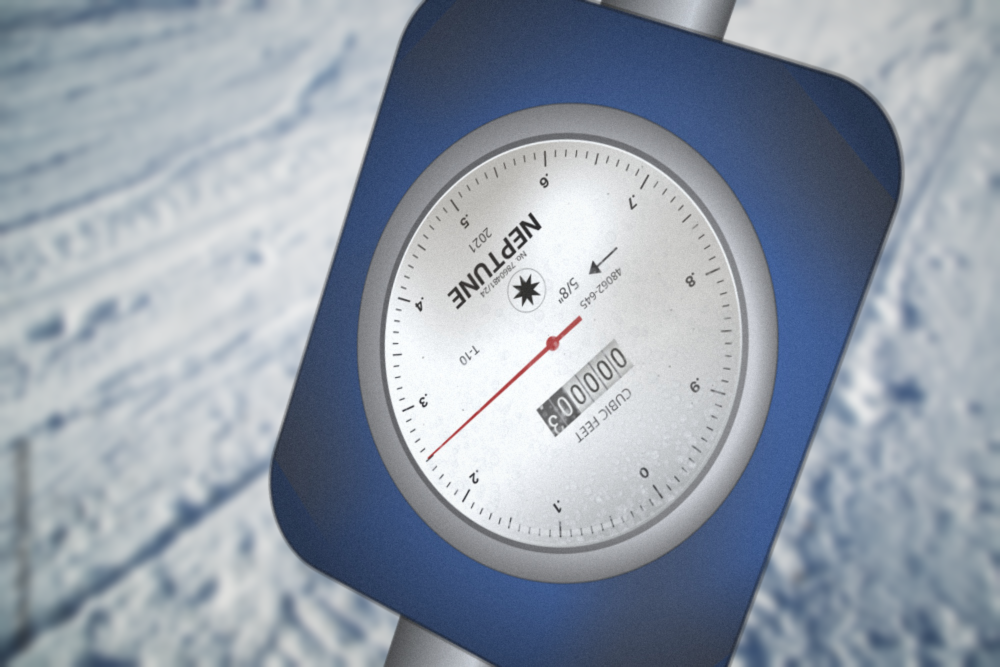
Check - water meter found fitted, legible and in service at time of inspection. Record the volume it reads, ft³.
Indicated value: 3.25 ft³
